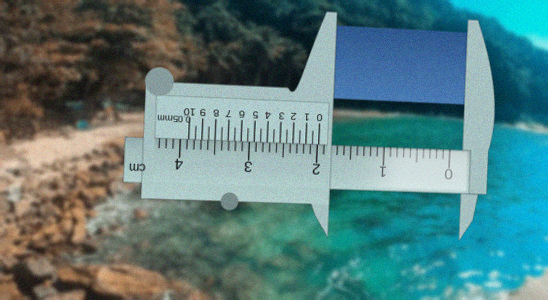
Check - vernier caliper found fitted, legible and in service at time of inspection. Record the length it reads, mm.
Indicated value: 19.8 mm
